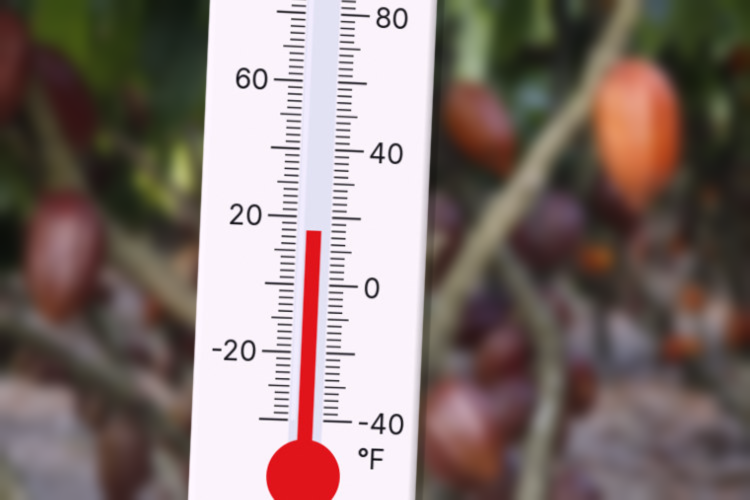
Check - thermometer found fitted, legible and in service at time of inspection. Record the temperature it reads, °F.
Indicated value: 16 °F
